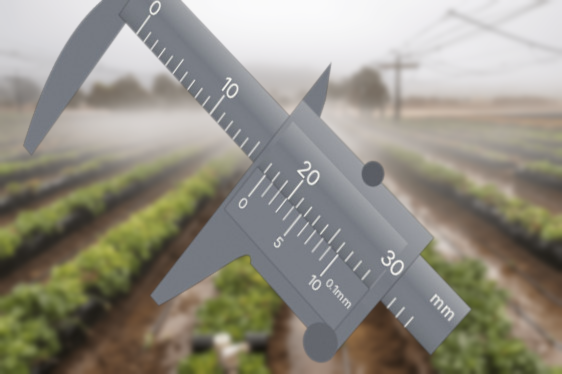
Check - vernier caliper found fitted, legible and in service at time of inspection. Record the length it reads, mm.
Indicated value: 17.2 mm
